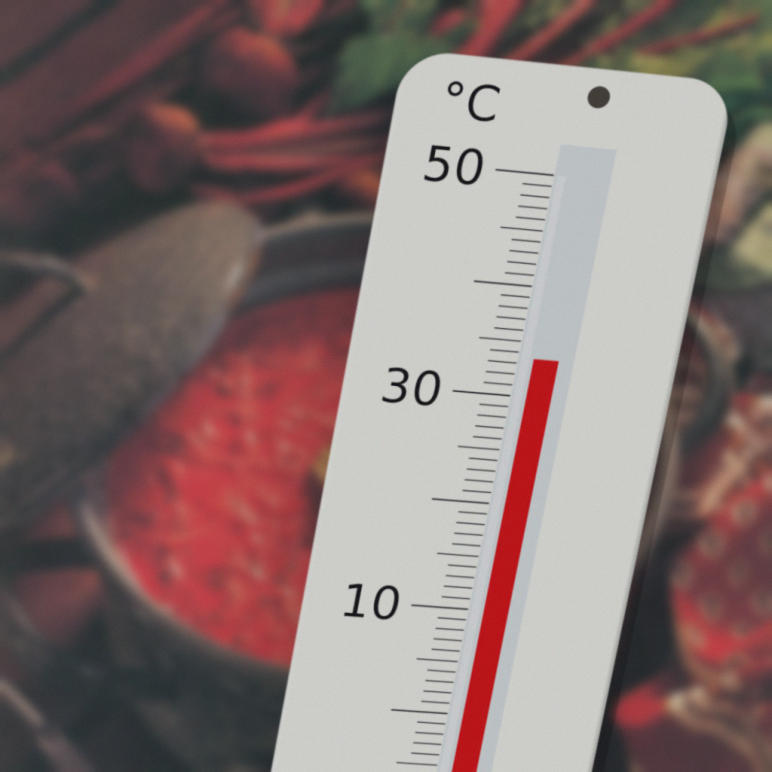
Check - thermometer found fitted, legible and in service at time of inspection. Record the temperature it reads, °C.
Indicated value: 33.5 °C
